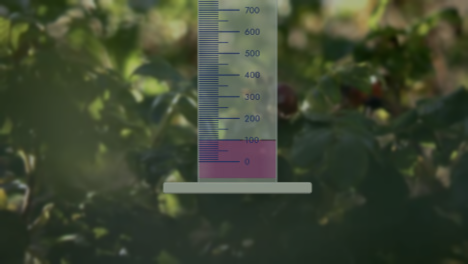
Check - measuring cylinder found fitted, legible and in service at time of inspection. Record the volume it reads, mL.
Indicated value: 100 mL
